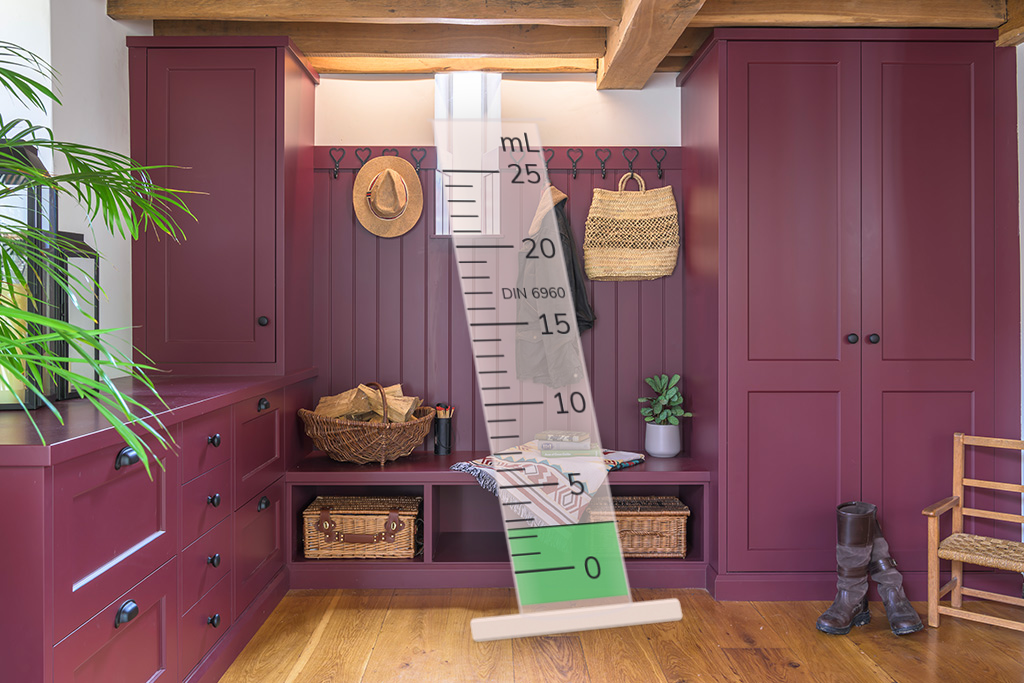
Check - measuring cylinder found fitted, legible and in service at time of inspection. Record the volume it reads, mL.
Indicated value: 2.5 mL
